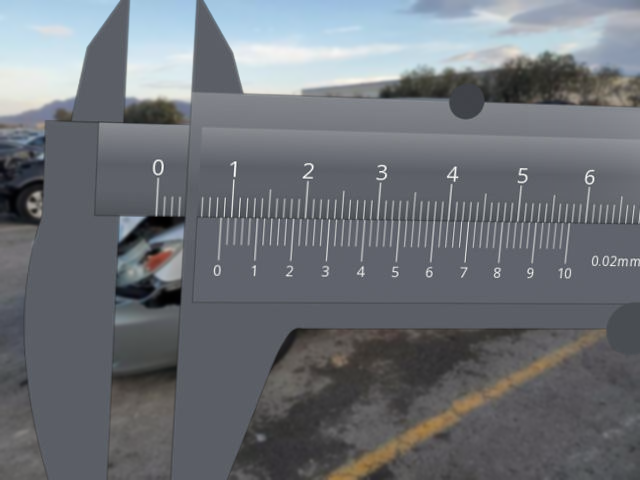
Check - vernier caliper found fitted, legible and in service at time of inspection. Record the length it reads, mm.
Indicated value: 8.6 mm
